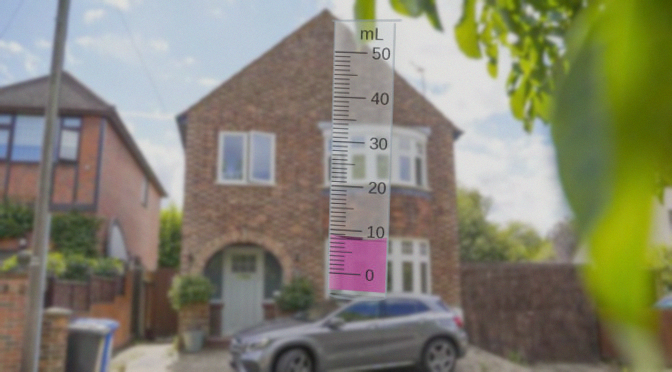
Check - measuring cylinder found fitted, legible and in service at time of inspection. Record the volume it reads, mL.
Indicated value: 8 mL
